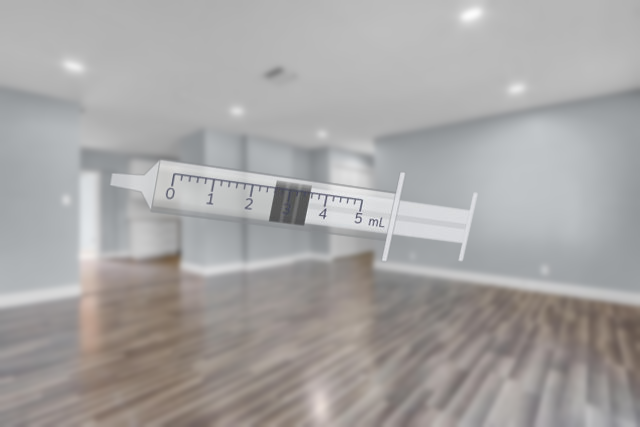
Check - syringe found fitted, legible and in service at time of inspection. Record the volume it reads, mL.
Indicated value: 2.6 mL
